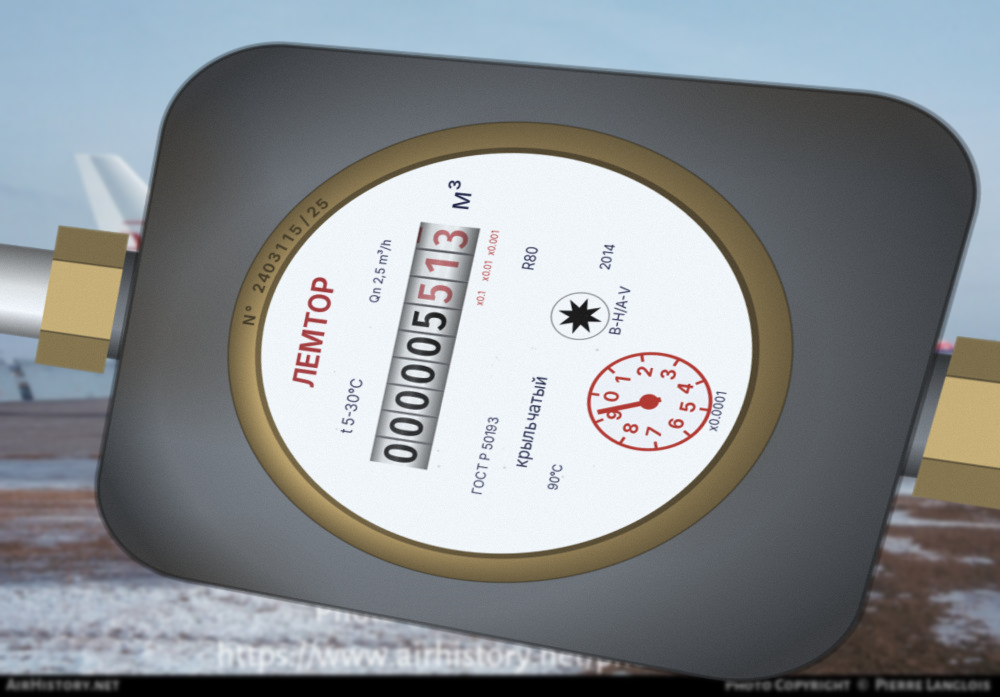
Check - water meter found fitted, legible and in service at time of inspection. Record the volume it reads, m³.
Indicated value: 5.5129 m³
